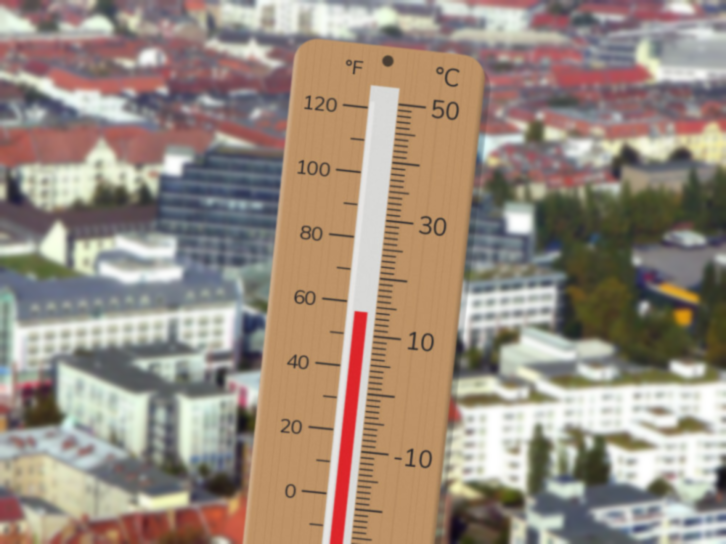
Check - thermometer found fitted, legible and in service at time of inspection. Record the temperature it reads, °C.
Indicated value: 14 °C
